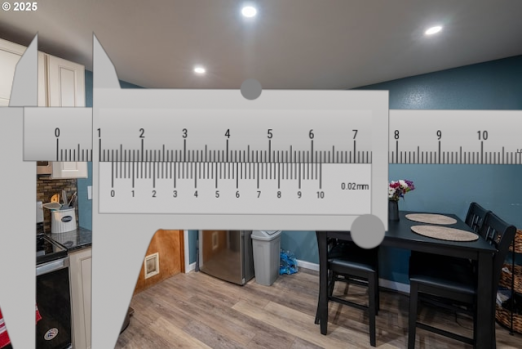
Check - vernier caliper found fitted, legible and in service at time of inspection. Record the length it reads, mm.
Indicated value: 13.0 mm
